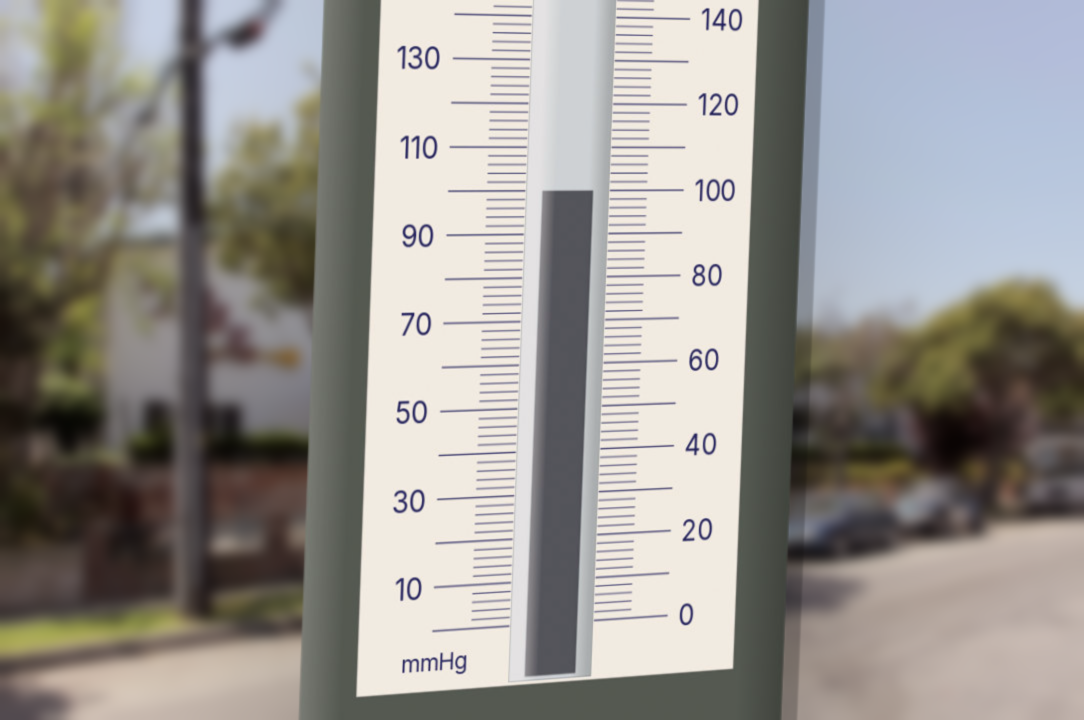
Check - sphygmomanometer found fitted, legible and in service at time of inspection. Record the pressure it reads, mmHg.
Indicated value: 100 mmHg
